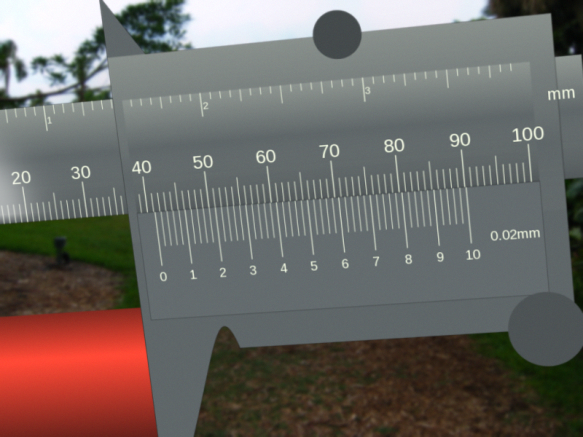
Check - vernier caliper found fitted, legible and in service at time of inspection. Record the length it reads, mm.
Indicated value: 41.2 mm
